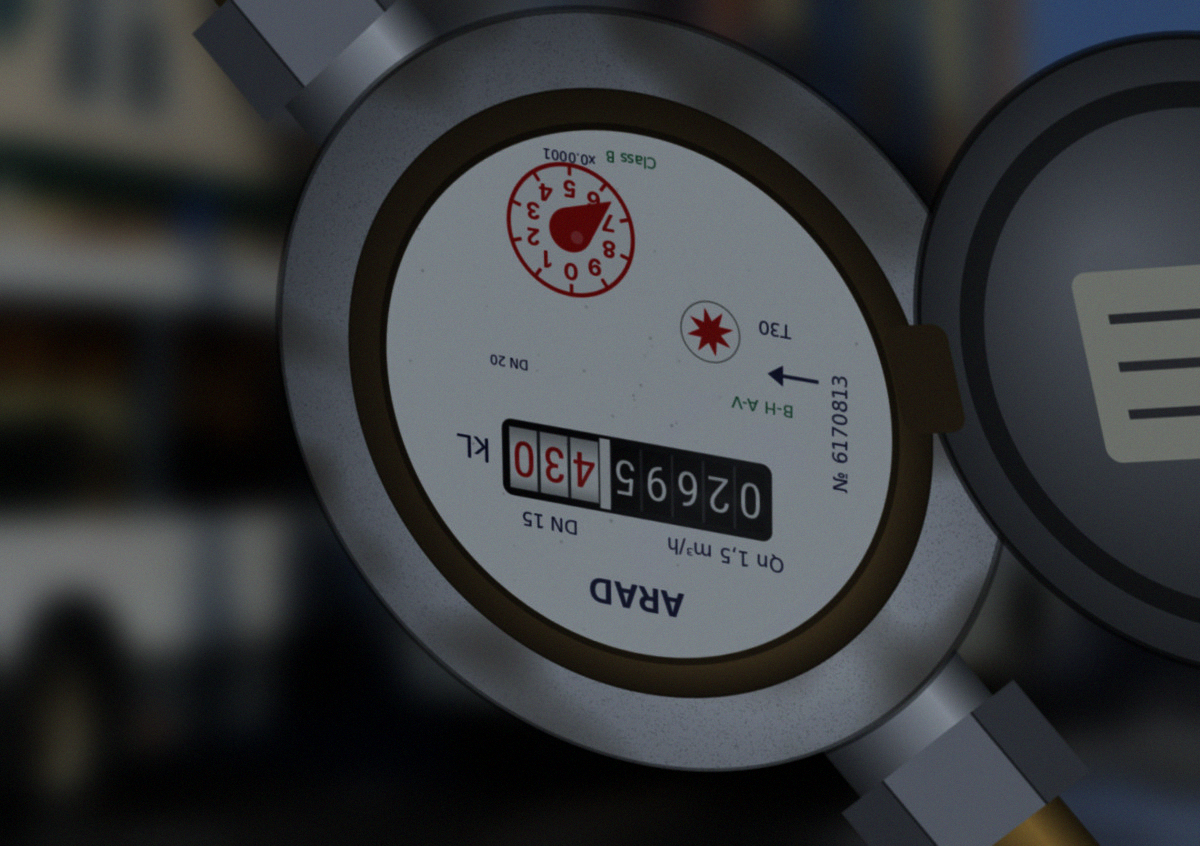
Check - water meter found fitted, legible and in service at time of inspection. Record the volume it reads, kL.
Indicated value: 2695.4306 kL
